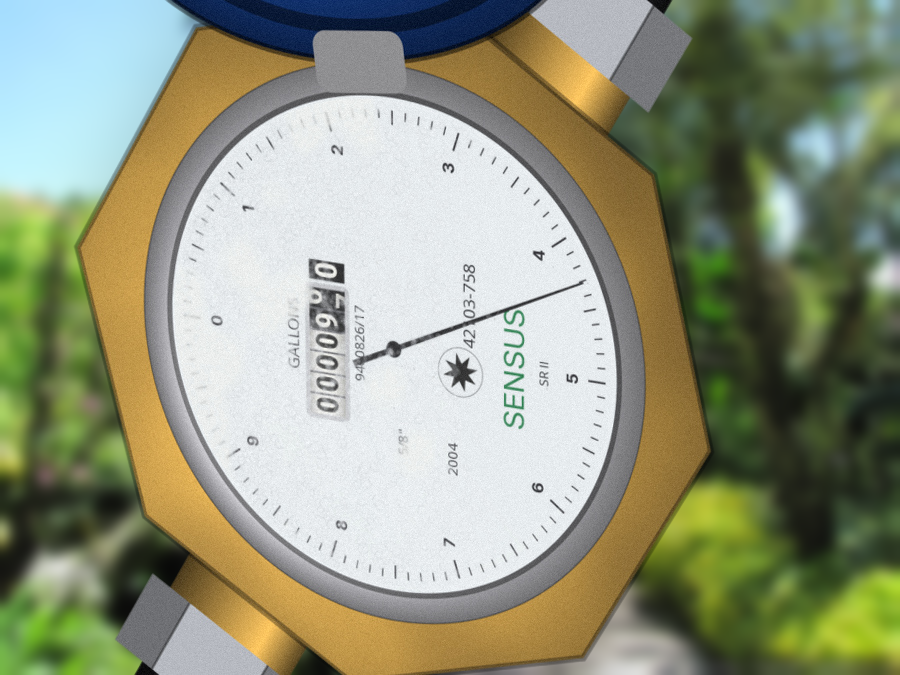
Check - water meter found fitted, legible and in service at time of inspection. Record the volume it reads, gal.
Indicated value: 964.3 gal
